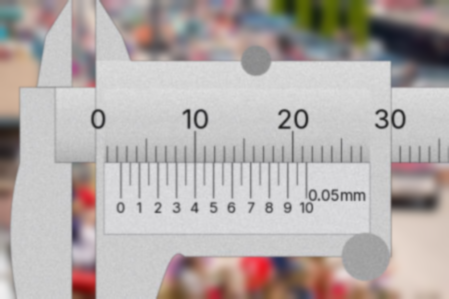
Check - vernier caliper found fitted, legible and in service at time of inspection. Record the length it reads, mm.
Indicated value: 2.4 mm
